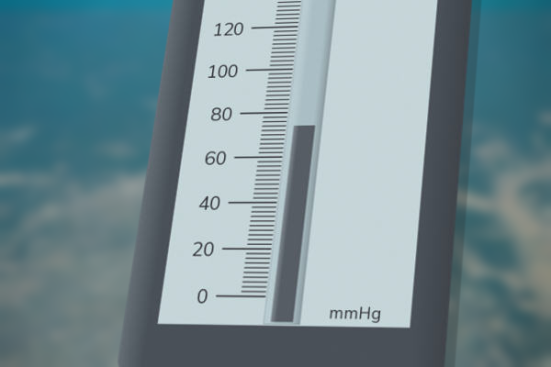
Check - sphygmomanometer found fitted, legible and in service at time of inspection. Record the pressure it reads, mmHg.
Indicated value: 74 mmHg
